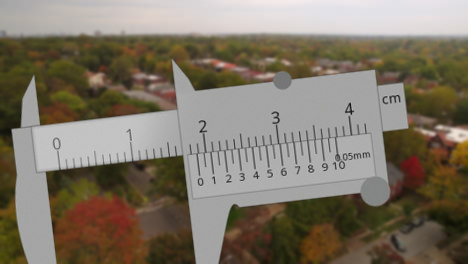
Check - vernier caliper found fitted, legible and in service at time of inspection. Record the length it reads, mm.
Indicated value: 18.8 mm
